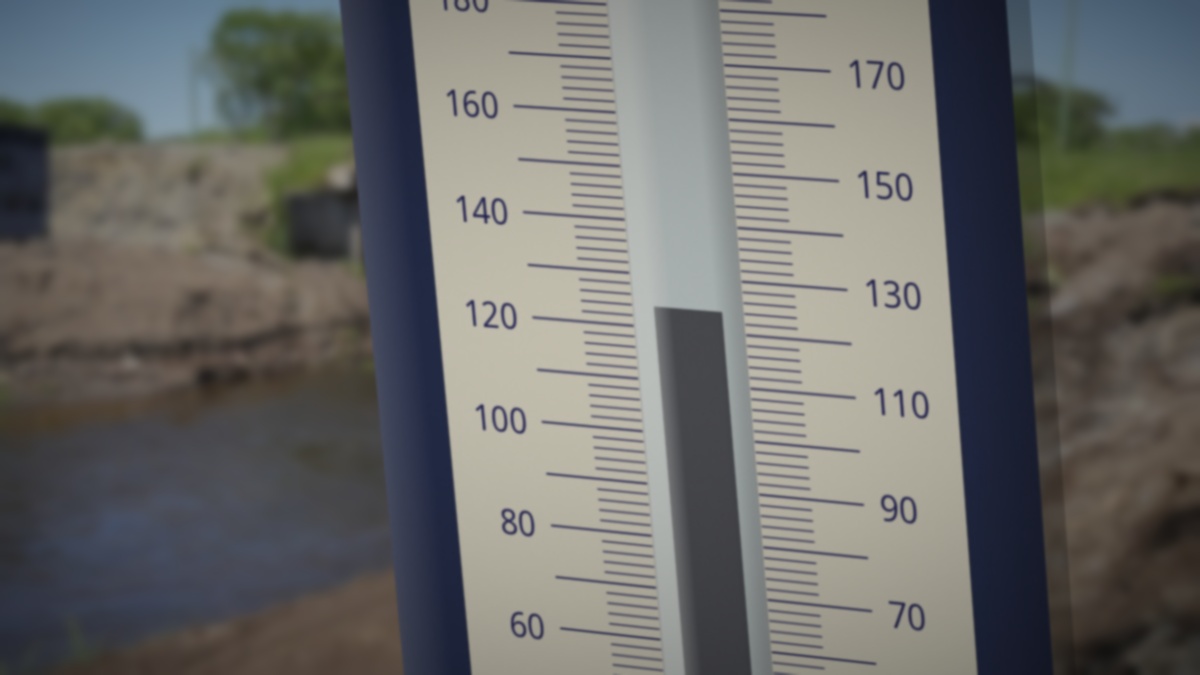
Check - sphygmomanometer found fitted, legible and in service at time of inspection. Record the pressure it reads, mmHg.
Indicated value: 124 mmHg
